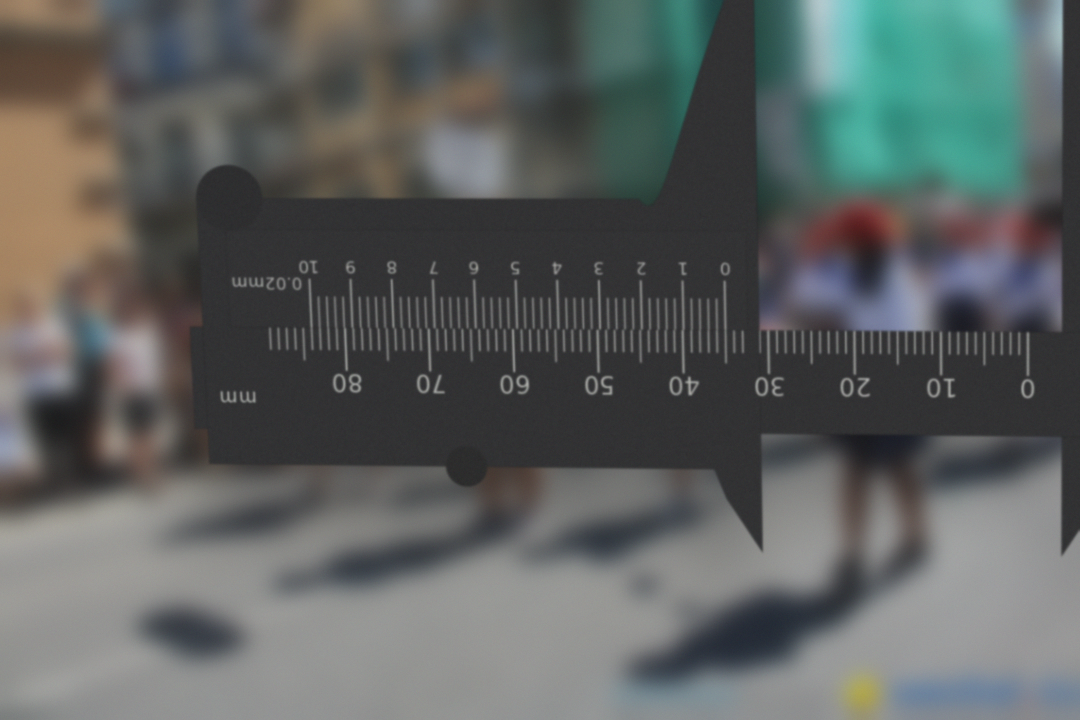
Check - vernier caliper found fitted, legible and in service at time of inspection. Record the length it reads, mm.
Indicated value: 35.0 mm
